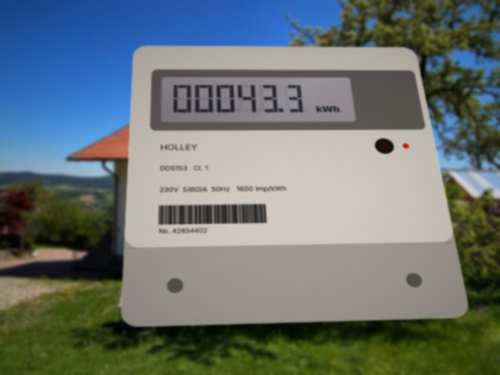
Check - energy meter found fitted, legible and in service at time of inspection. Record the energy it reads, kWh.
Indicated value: 43.3 kWh
